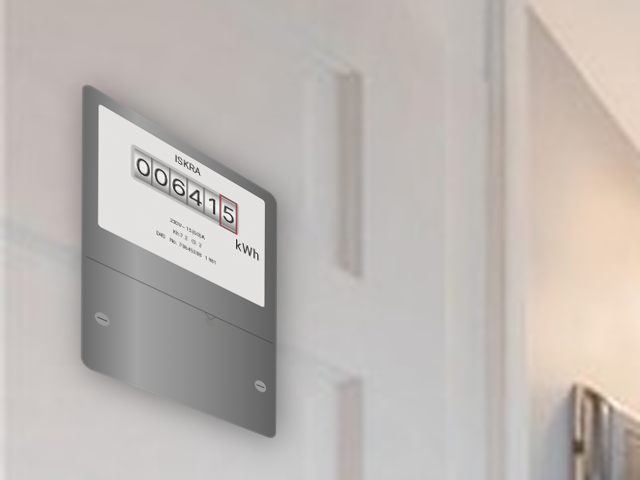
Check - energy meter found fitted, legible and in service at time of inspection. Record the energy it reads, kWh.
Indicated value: 641.5 kWh
